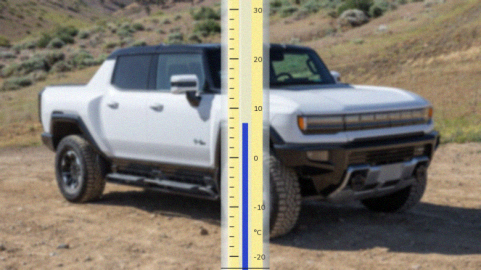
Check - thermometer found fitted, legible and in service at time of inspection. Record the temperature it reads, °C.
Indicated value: 7 °C
